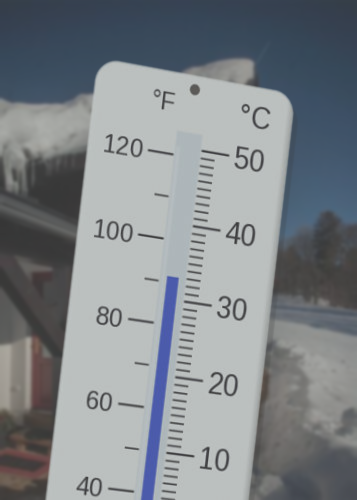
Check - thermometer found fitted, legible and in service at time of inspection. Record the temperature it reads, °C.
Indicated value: 33 °C
